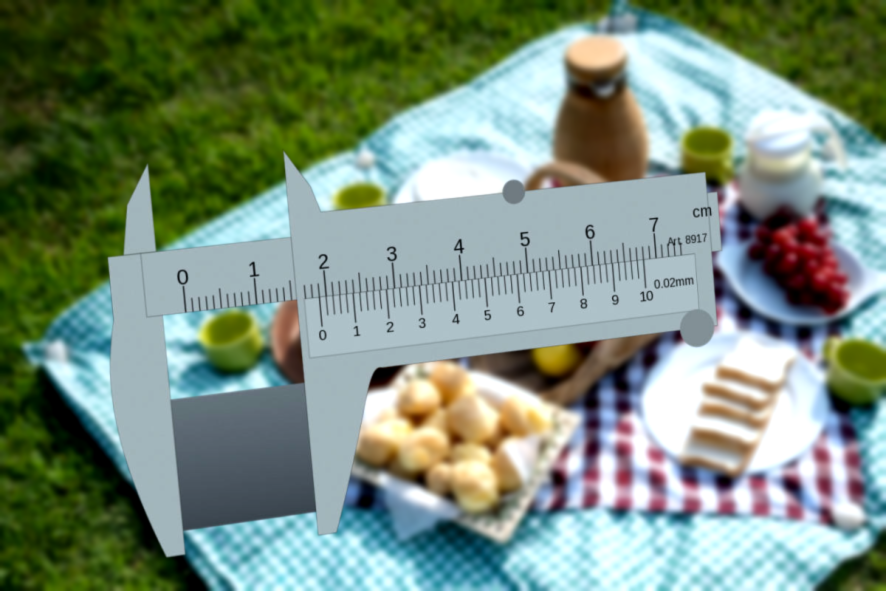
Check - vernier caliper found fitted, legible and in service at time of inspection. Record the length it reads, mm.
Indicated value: 19.0 mm
